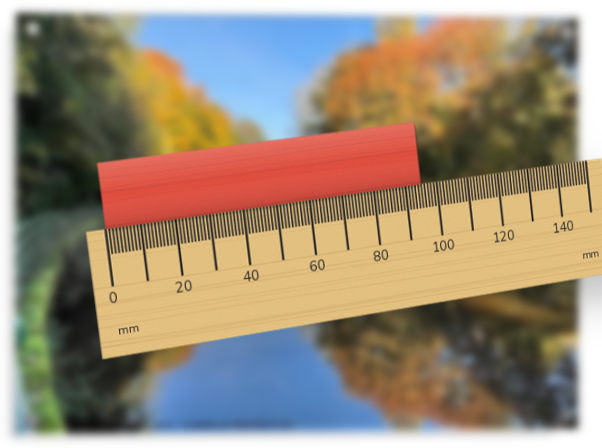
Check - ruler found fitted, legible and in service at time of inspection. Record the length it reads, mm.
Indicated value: 95 mm
